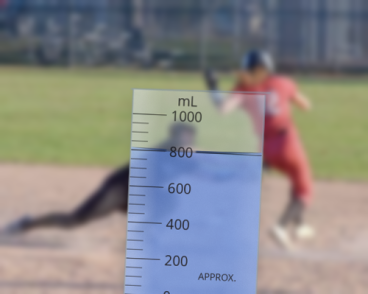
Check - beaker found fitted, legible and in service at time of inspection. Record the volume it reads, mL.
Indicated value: 800 mL
